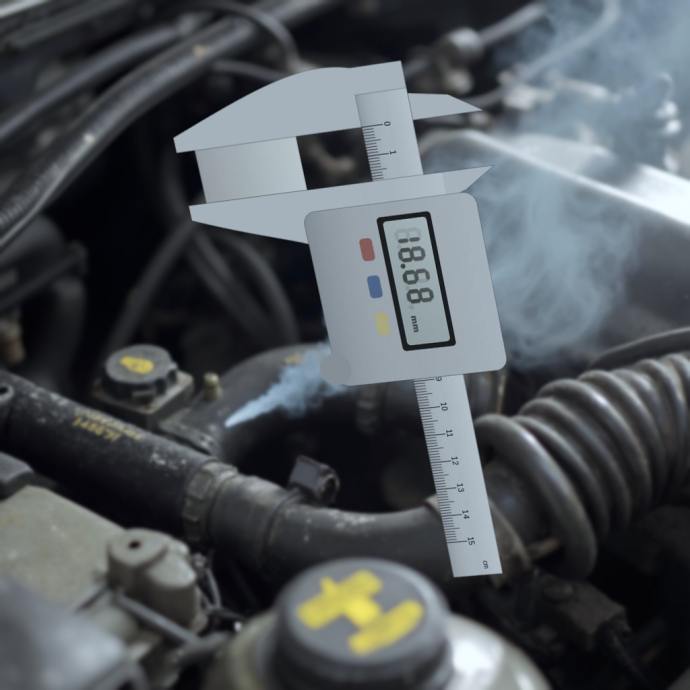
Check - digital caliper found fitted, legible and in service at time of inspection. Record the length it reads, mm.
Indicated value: 18.68 mm
